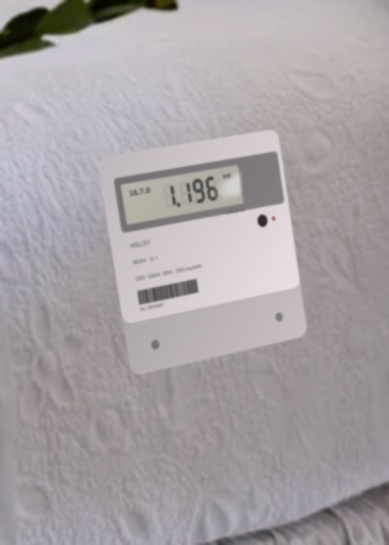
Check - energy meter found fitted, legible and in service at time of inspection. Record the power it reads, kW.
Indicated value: 1.196 kW
